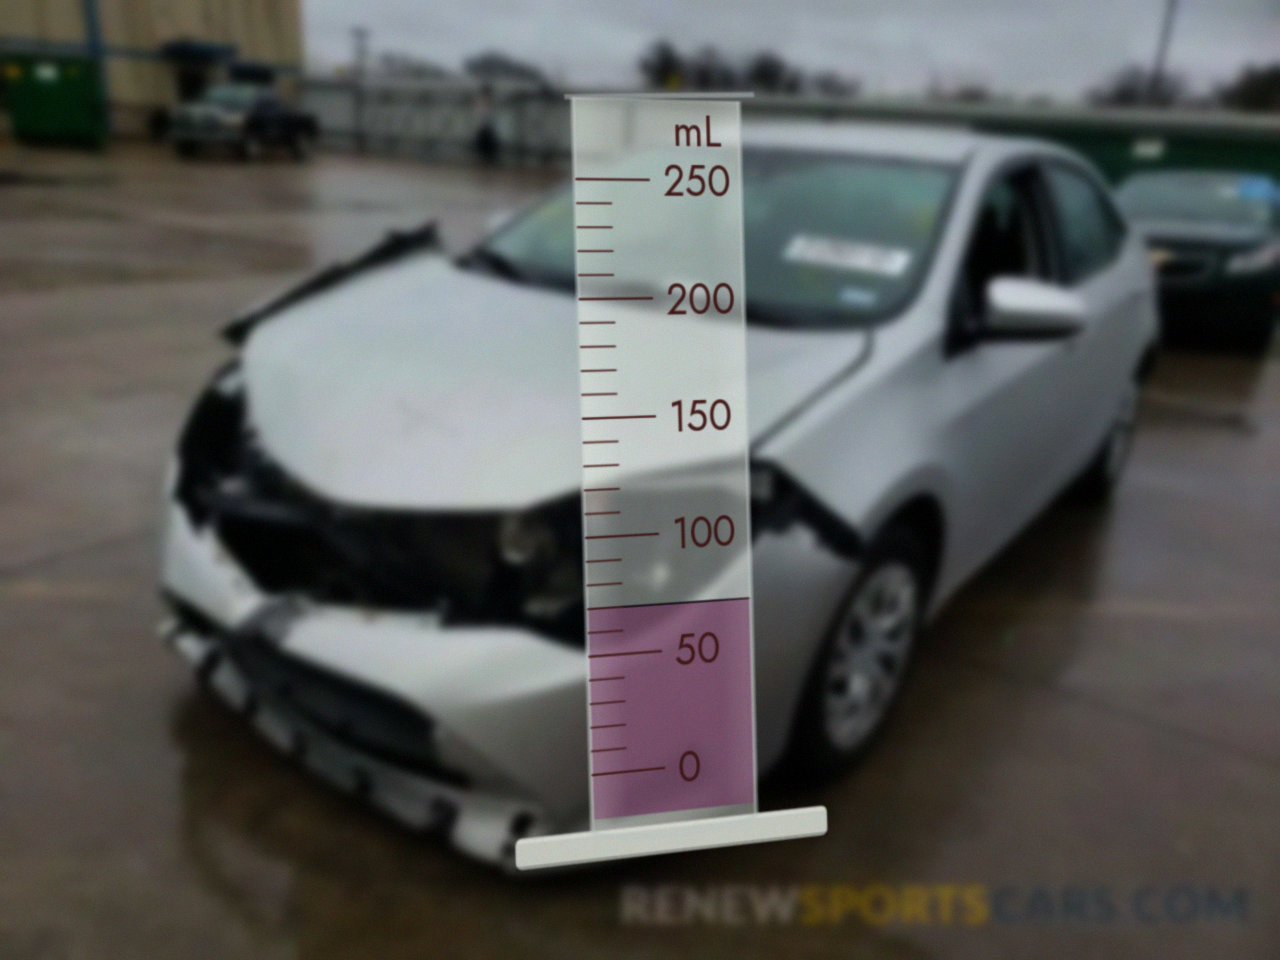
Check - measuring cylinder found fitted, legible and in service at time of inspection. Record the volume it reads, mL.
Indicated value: 70 mL
